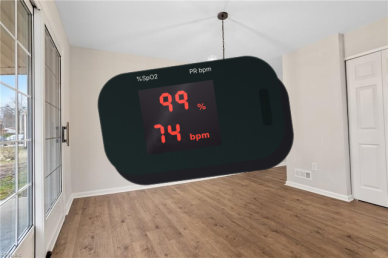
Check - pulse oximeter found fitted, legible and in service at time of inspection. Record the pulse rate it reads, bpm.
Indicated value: 74 bpm
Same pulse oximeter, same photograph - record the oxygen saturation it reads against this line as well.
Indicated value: 99 %
